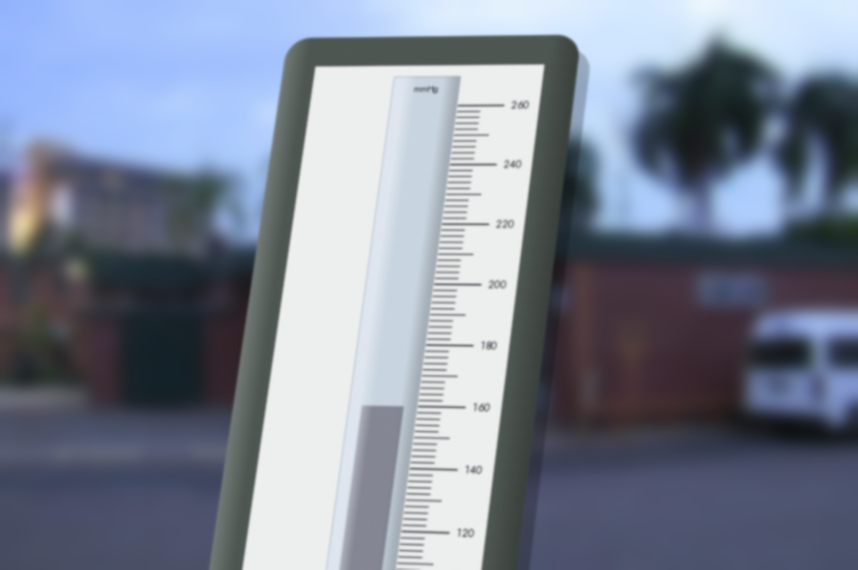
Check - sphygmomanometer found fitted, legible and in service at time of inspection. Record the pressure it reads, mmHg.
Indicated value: 160 mmHg
